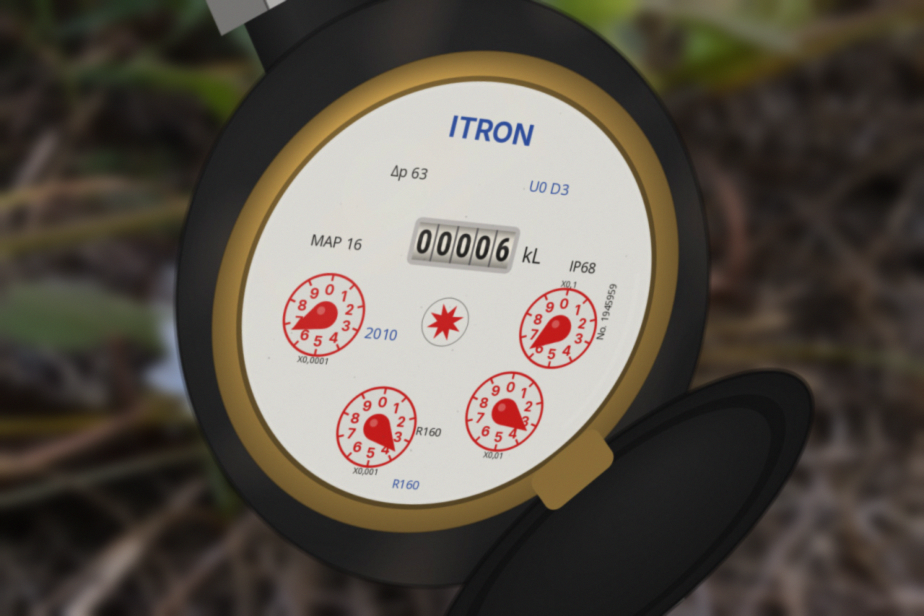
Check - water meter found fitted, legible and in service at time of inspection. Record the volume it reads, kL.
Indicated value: 6.6336 kL
